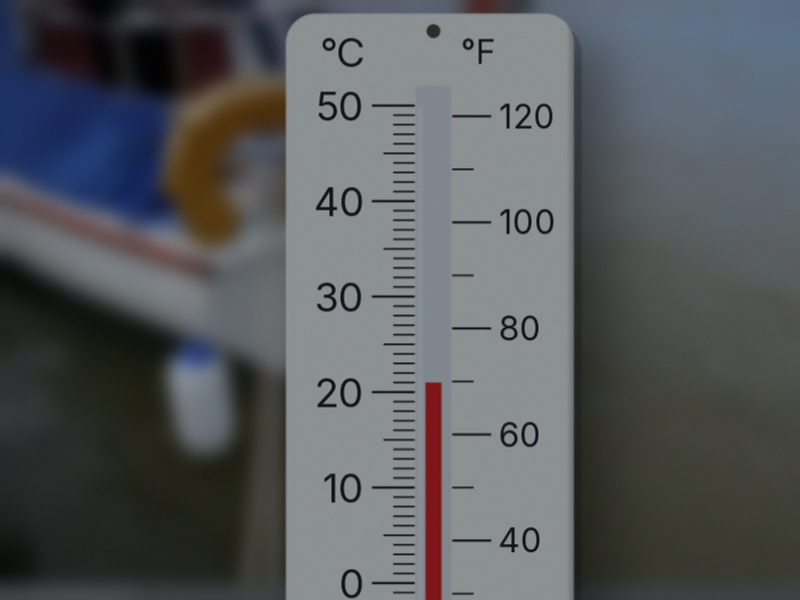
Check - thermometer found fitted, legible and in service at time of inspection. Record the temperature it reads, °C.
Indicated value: 21 °C
